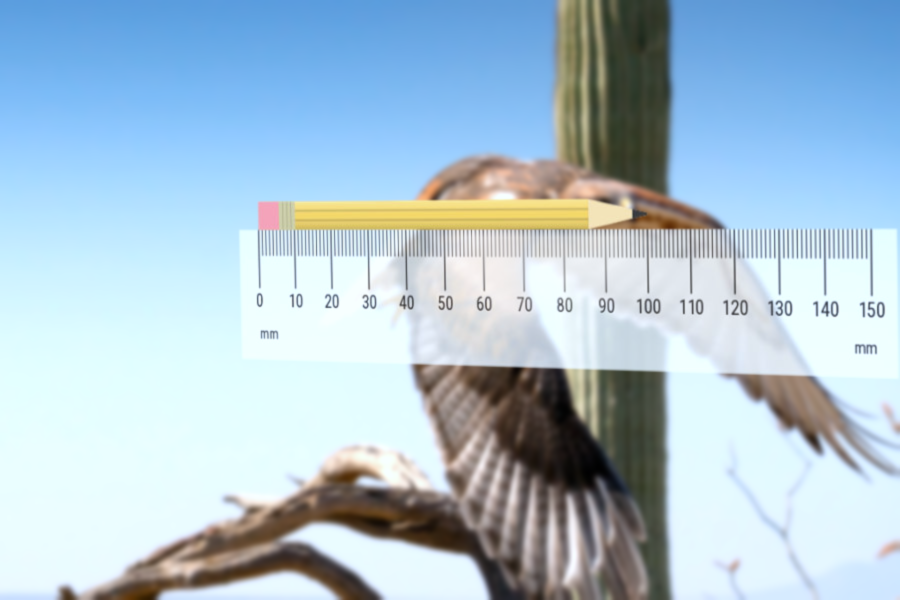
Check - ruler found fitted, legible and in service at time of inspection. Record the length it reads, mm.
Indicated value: 100 mm
